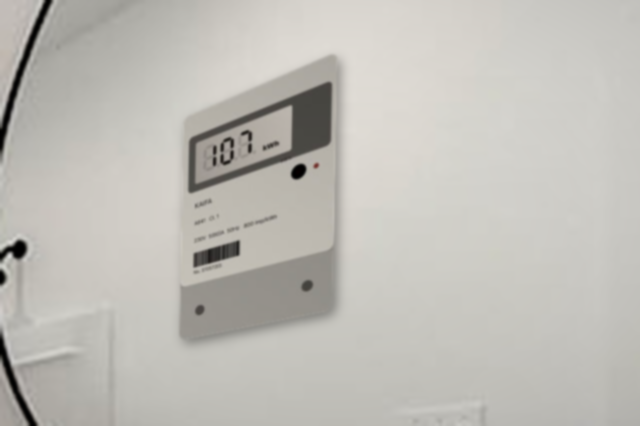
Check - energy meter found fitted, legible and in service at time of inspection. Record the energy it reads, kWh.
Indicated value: 107 kWh
